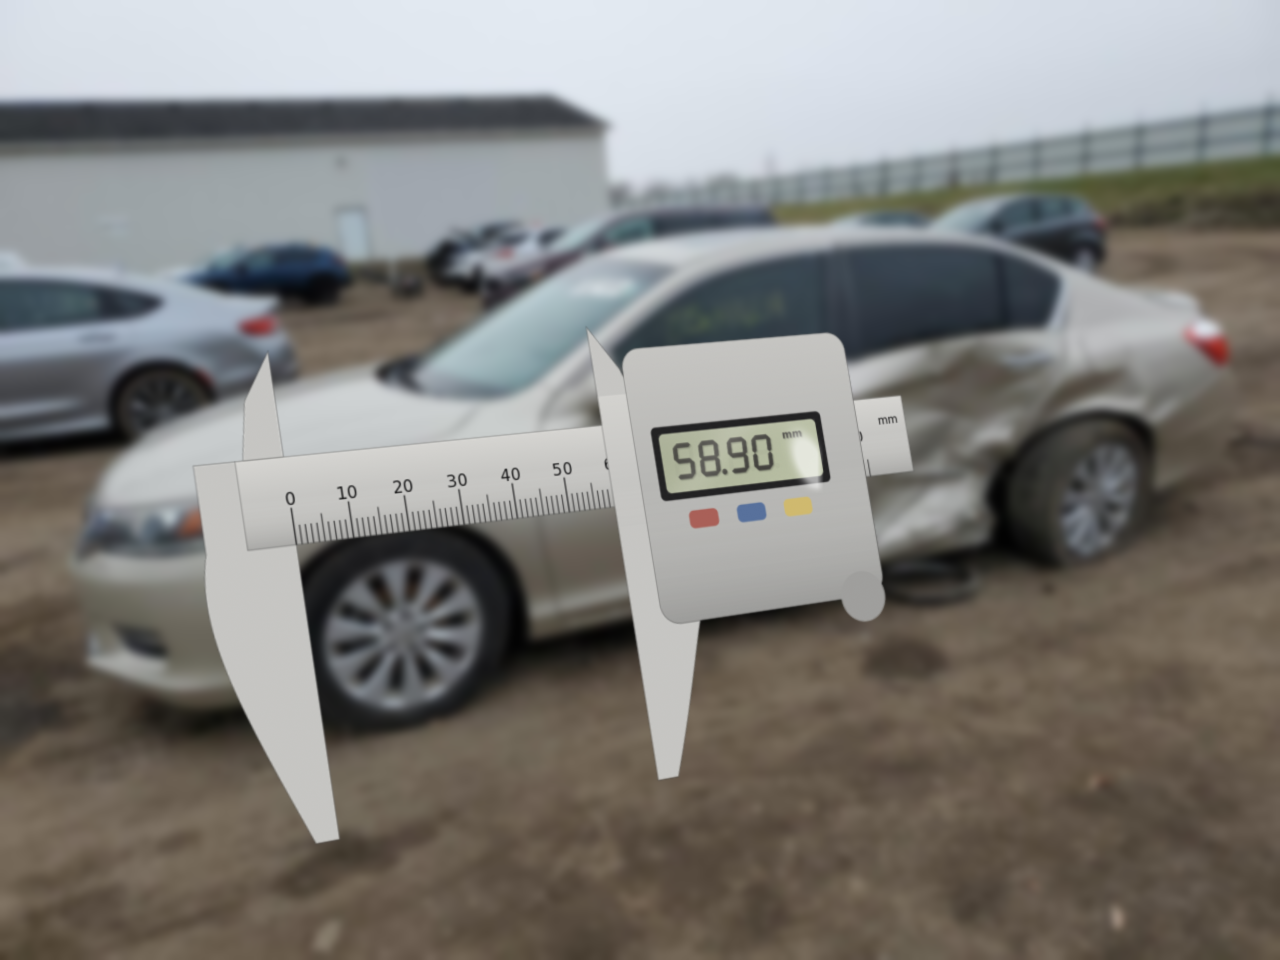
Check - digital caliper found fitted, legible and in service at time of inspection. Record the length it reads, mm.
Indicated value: 58.90 mm
